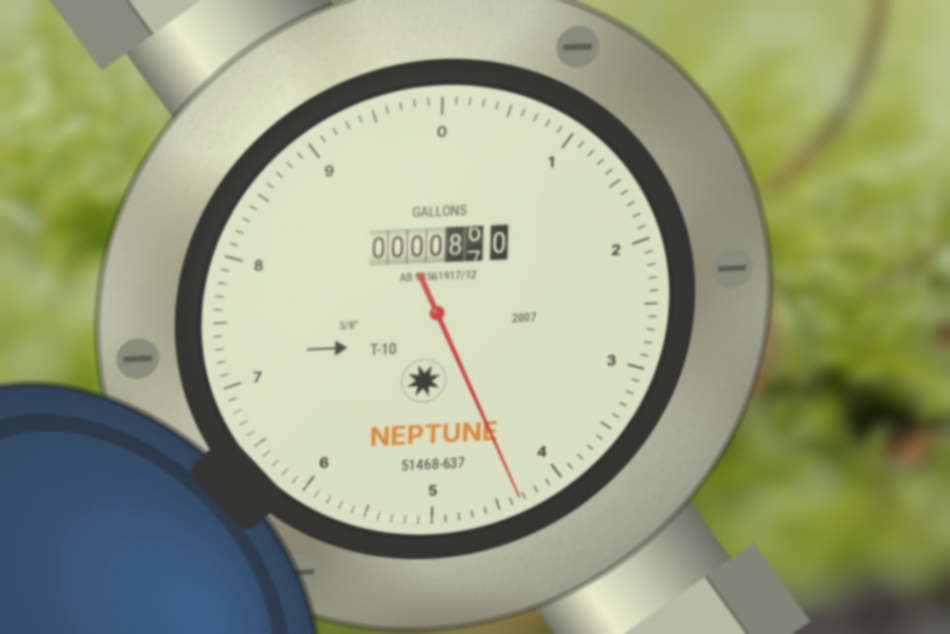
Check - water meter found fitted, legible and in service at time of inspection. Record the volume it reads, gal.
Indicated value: 864.3 gal
